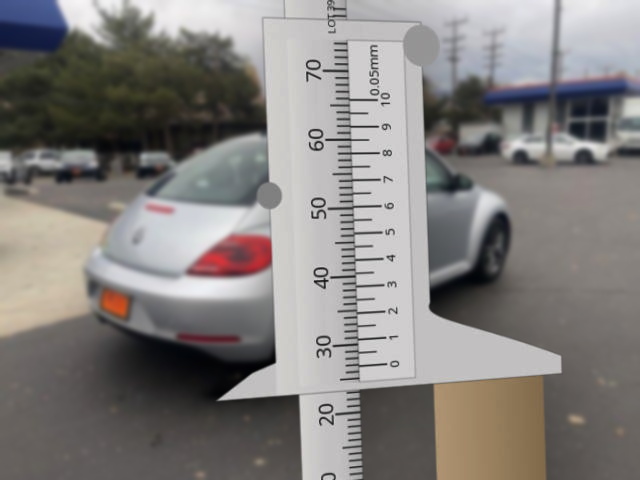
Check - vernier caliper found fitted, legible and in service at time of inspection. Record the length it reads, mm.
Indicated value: 26.8 mm
